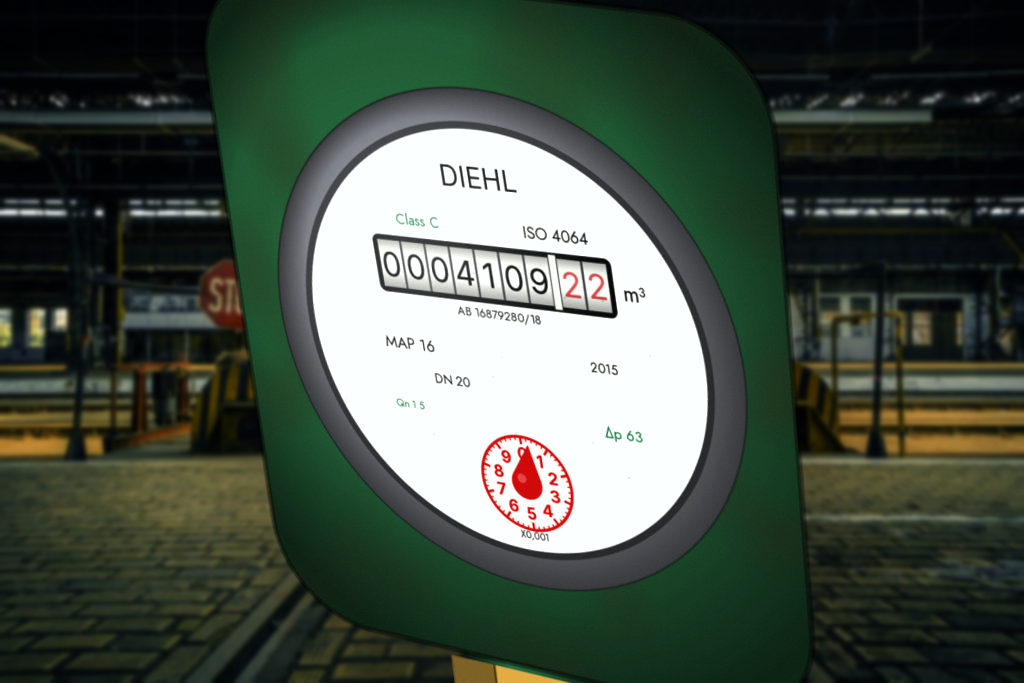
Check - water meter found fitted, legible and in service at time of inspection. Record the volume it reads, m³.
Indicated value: 4109.220 m³
